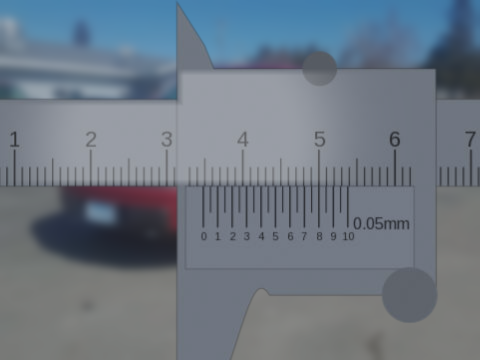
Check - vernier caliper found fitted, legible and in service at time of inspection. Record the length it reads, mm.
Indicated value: 34.8 mm
